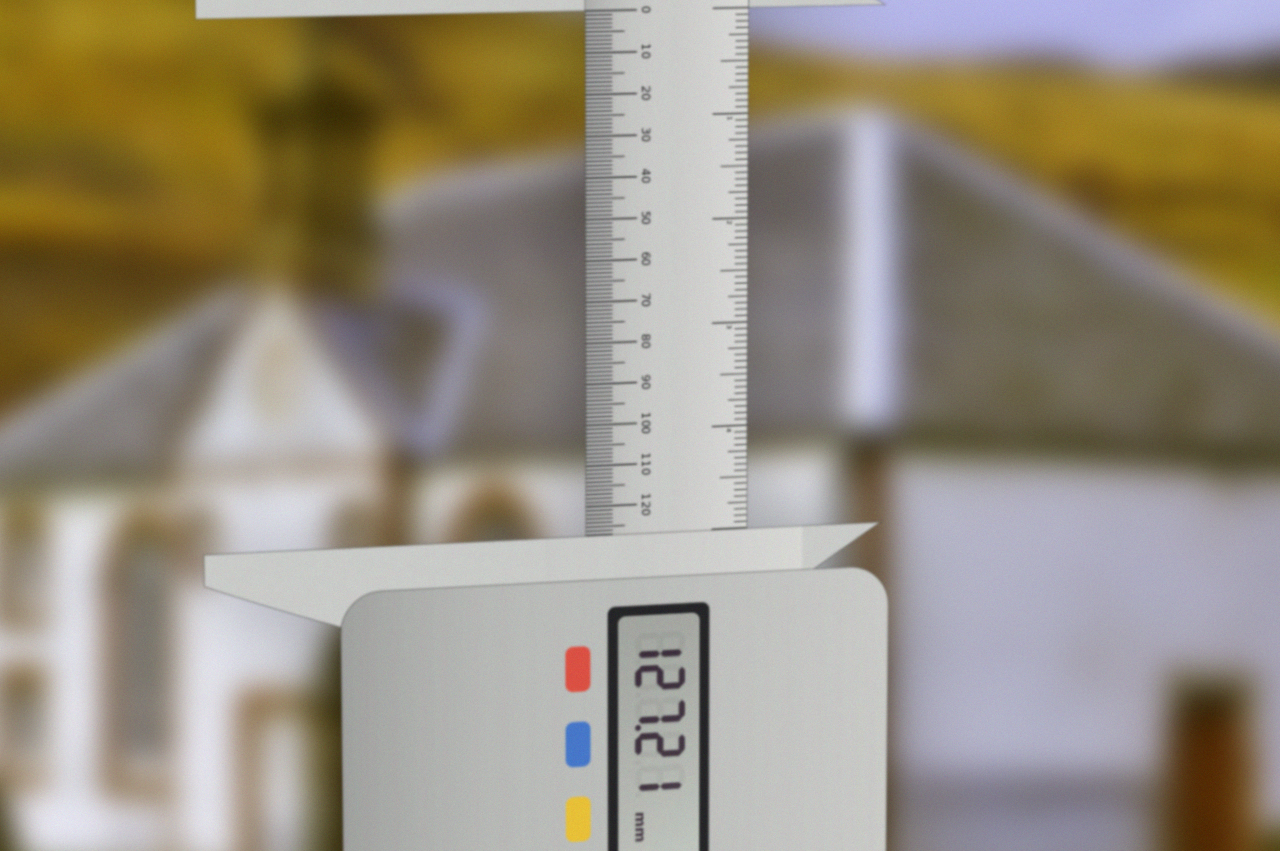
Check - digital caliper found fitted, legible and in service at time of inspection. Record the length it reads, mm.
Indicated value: 127.21 mm
